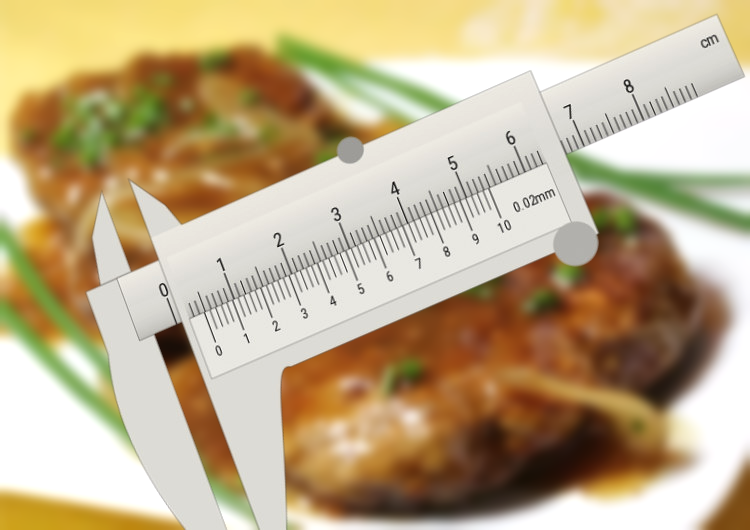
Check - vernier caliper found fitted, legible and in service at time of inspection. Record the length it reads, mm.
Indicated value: 4.8 mm
